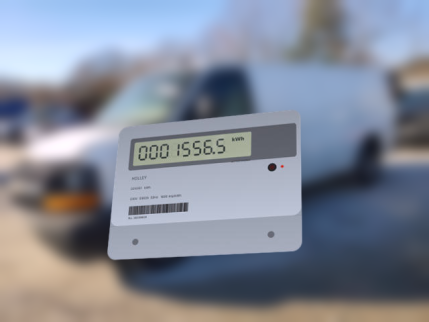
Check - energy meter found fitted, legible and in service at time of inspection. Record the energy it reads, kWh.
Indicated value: 1556.5 kWh
